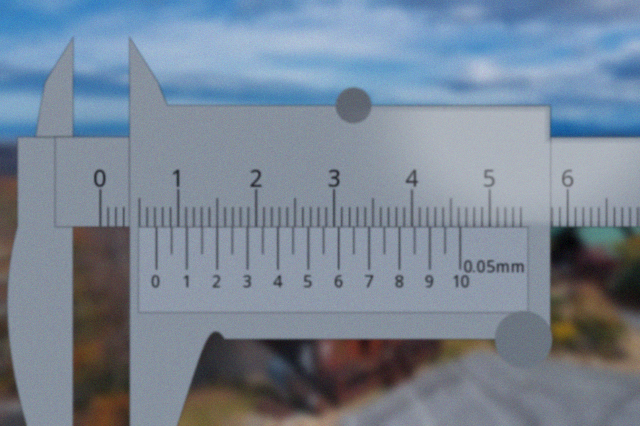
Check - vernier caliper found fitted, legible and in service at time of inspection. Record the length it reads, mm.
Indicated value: 7.2 mm
